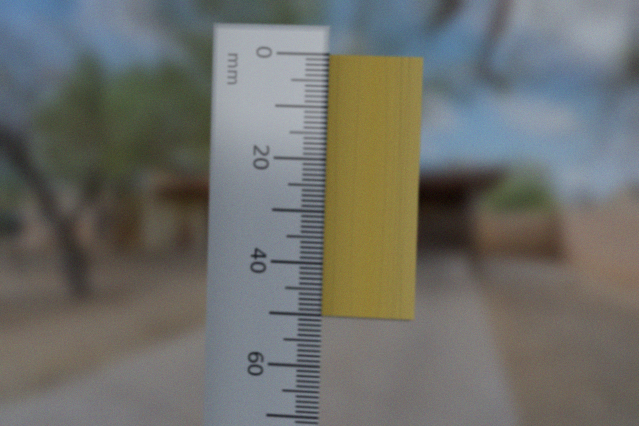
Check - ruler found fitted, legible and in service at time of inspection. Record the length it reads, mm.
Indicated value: 50 mm
